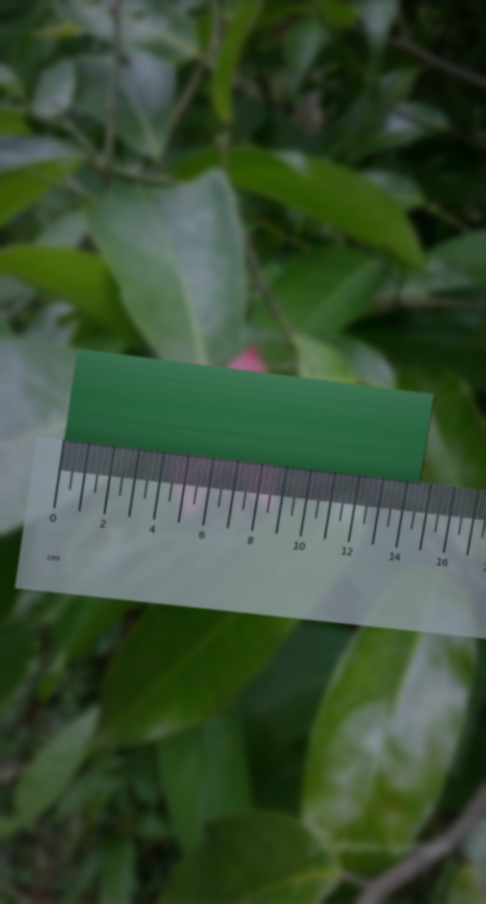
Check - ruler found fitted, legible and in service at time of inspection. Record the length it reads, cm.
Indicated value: 14.5 cm
